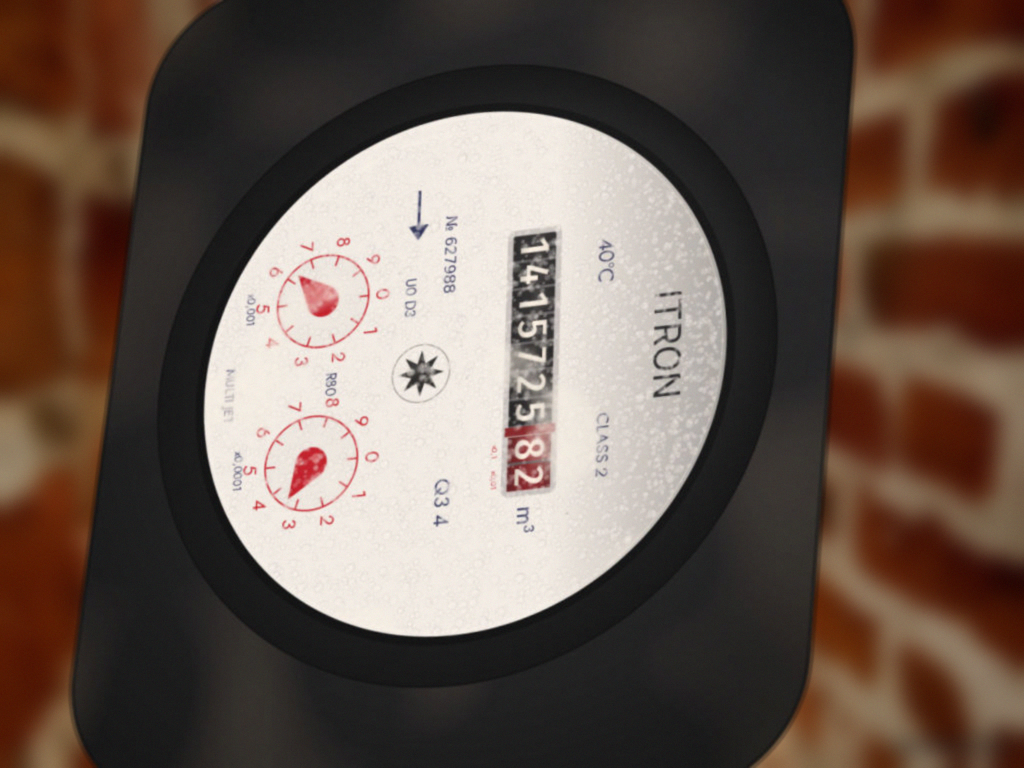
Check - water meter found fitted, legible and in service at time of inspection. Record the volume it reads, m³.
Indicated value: 1415725.8263 m³
